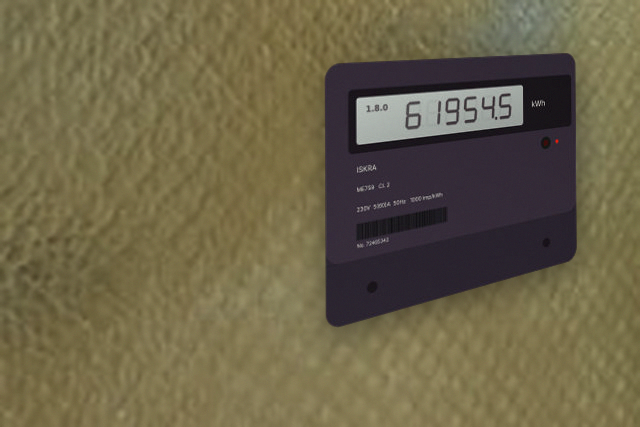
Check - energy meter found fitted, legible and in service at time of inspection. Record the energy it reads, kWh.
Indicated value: 61954.5 kWh
